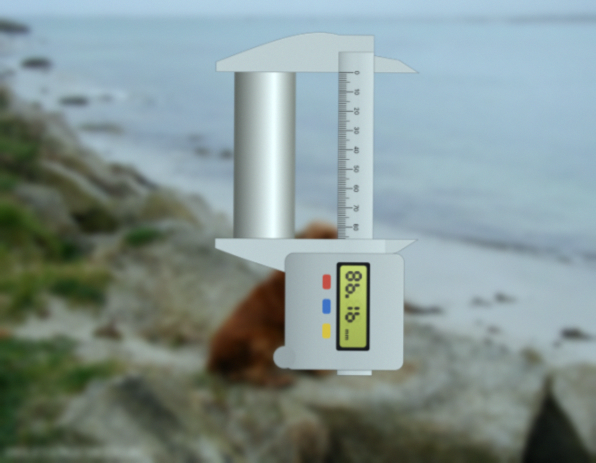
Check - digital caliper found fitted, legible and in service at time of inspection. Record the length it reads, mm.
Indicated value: 86.16 mm
